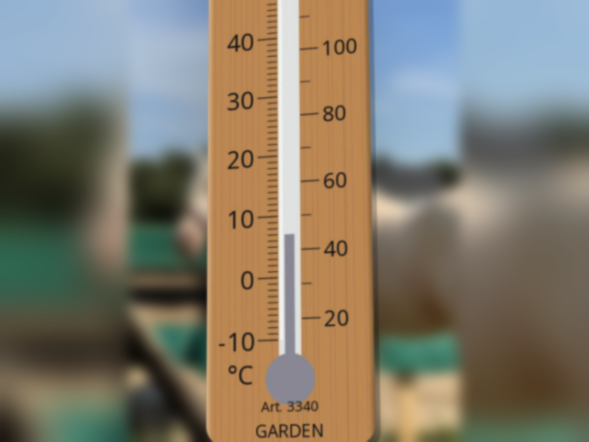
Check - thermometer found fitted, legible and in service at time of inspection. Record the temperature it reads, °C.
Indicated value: 7 °C
